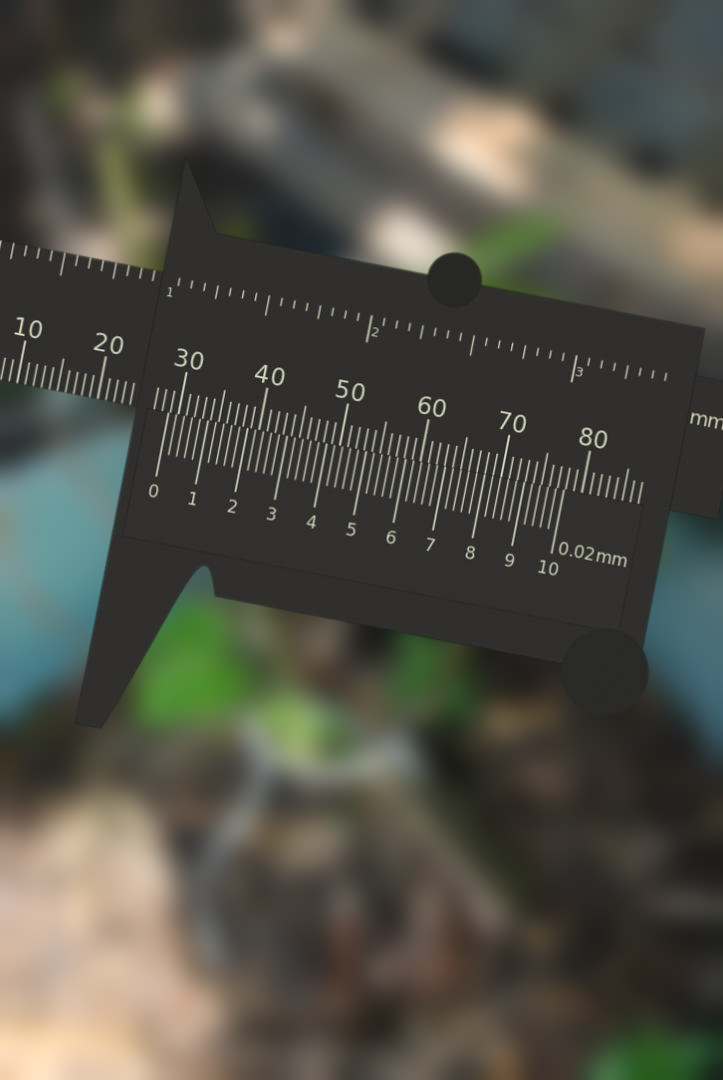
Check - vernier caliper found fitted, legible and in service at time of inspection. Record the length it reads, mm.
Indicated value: 28.8 mm
